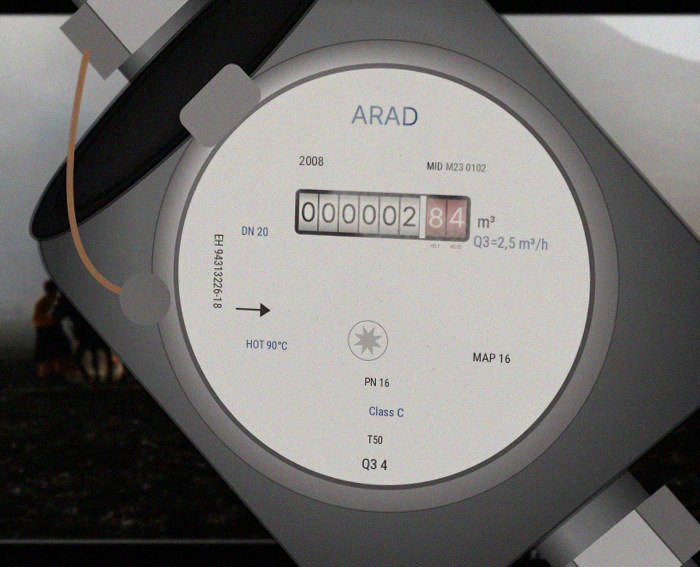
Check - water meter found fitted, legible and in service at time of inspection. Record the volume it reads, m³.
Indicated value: 2.84 m³
